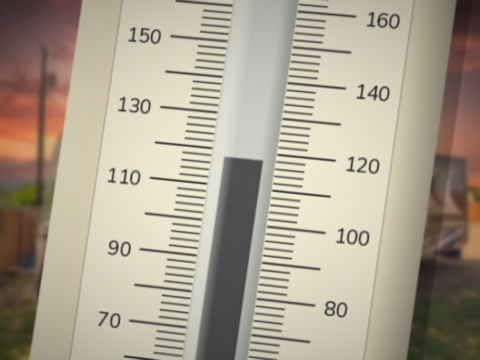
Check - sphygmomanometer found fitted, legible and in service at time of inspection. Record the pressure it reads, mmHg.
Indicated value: 118 mmHg
